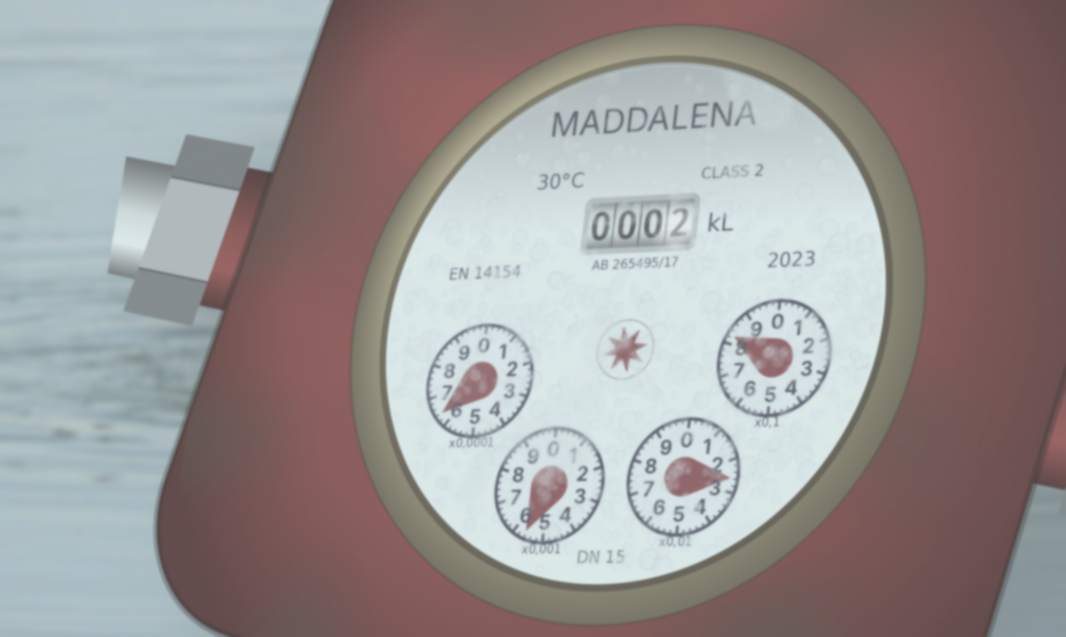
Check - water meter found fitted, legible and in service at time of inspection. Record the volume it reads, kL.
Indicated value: 2.8256 kL
